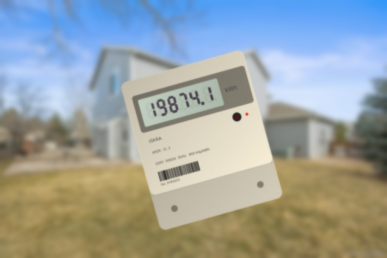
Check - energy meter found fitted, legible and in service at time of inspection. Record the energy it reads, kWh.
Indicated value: 19874.1 kWh
